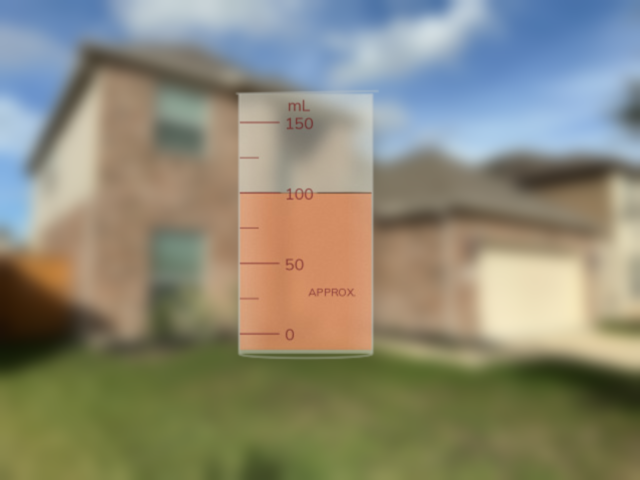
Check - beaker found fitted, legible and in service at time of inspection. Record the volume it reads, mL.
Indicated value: 100 mL
